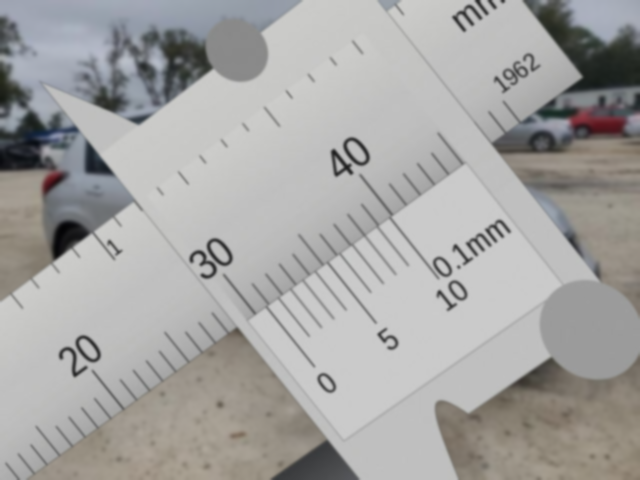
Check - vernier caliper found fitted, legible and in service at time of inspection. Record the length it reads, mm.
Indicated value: 30.8 mm
